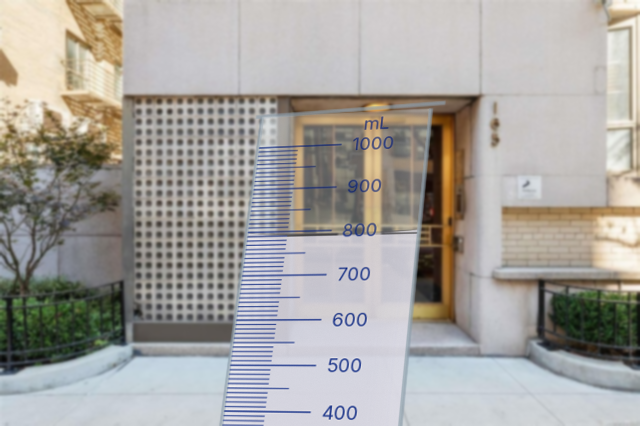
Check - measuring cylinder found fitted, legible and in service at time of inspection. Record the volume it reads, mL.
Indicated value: 790 mL
